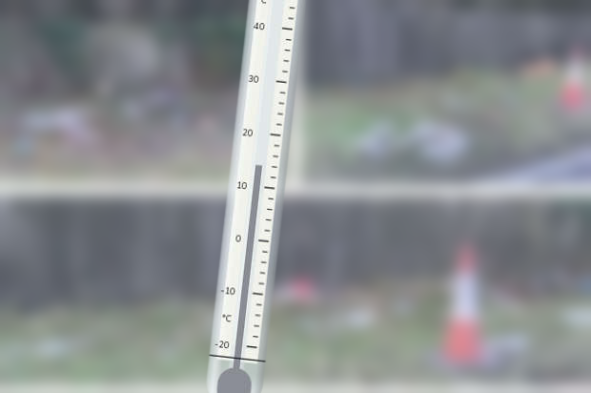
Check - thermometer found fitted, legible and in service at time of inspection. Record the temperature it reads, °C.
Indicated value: 14 °C
